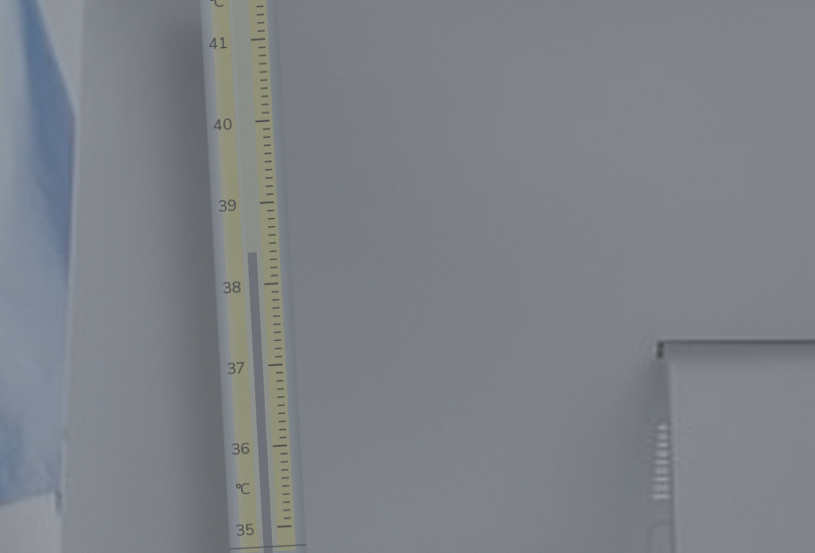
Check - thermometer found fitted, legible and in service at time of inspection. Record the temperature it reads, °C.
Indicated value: 38.4 °C
